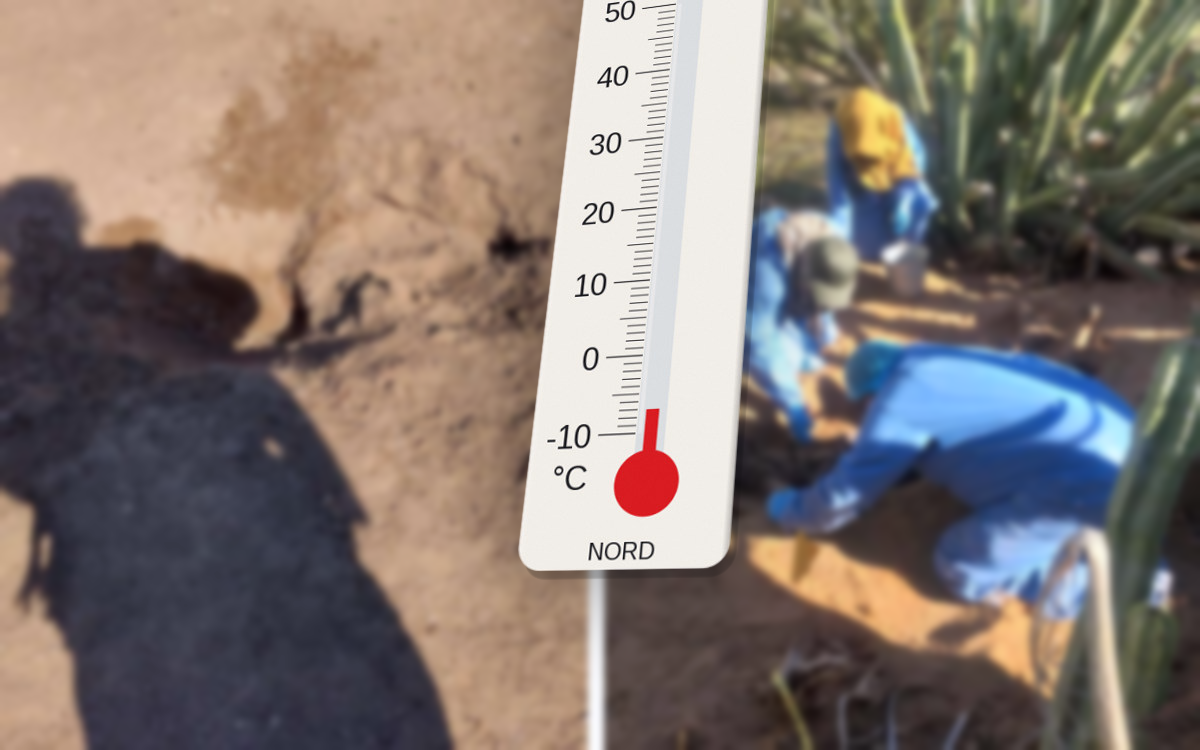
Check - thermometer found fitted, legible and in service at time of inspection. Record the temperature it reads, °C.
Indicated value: -7 °C
